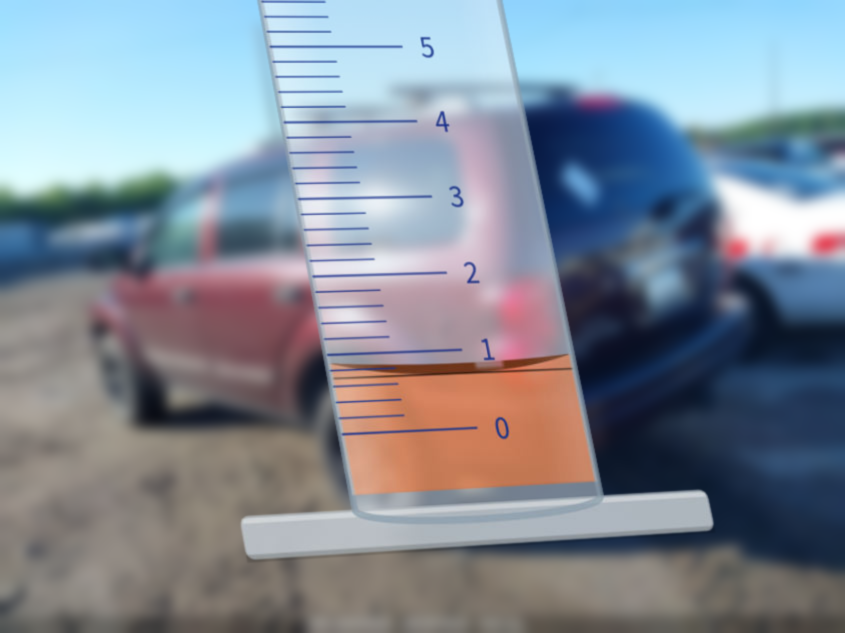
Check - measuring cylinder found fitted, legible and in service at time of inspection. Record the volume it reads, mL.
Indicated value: 0.7 mL
